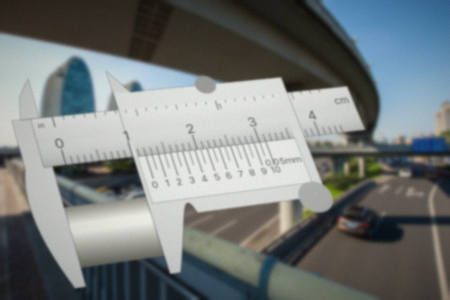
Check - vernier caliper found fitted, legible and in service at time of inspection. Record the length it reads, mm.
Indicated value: 12.0 mm
